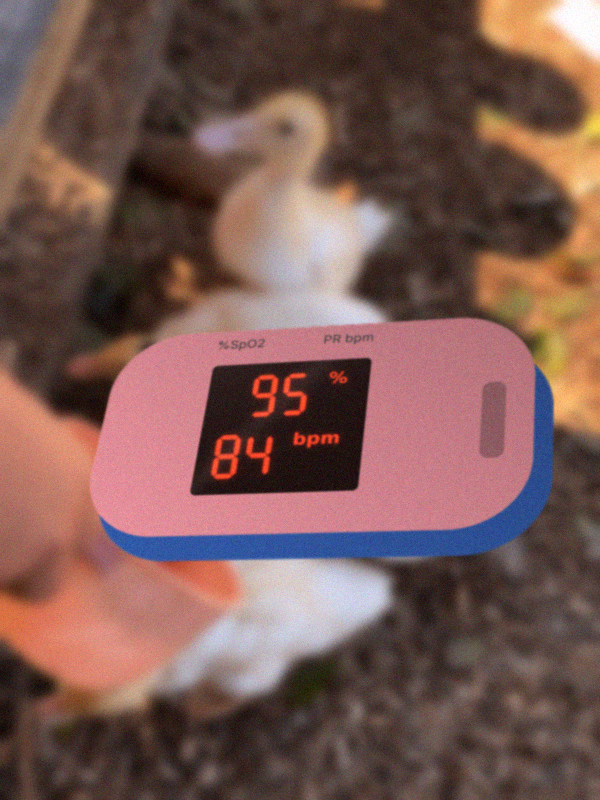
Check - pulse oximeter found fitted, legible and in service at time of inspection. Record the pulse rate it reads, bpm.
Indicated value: 84 bpm
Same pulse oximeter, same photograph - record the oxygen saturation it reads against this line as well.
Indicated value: 95 %
